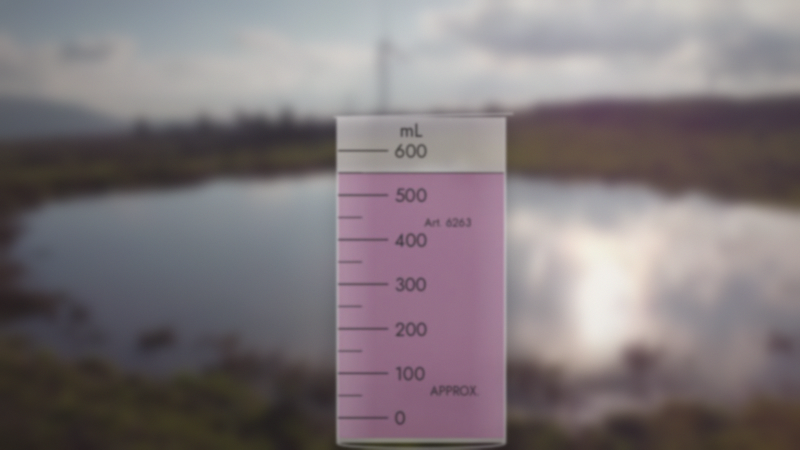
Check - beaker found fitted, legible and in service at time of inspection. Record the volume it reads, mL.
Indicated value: 550 mL
